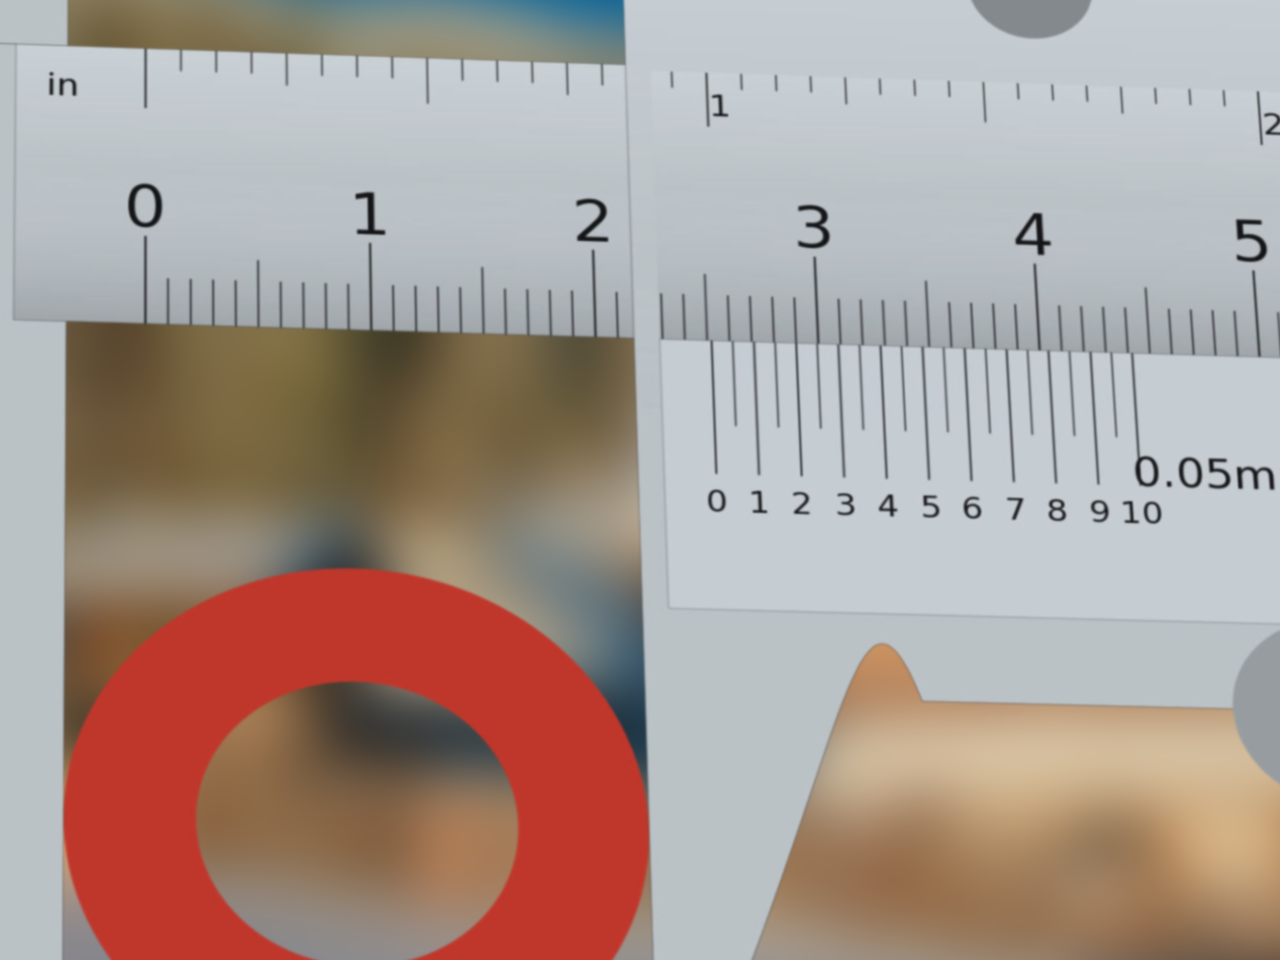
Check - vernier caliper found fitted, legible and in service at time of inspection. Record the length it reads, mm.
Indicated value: 25.2 mm
